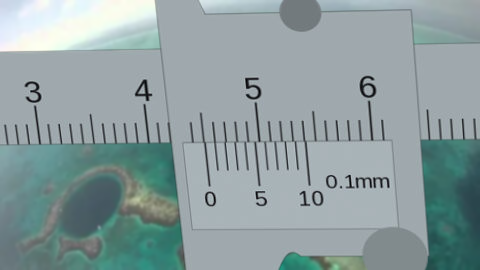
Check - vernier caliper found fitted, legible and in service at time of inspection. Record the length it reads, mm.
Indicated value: 45.1 mm
